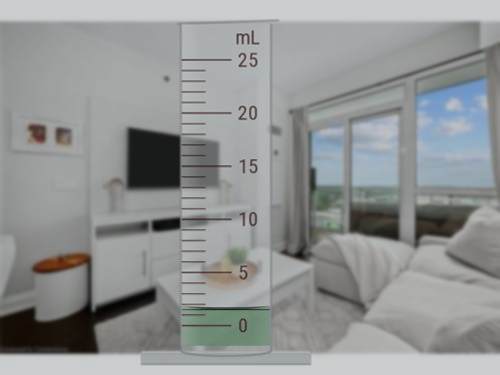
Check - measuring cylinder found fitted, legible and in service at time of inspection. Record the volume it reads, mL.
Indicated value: 1.5 mL
